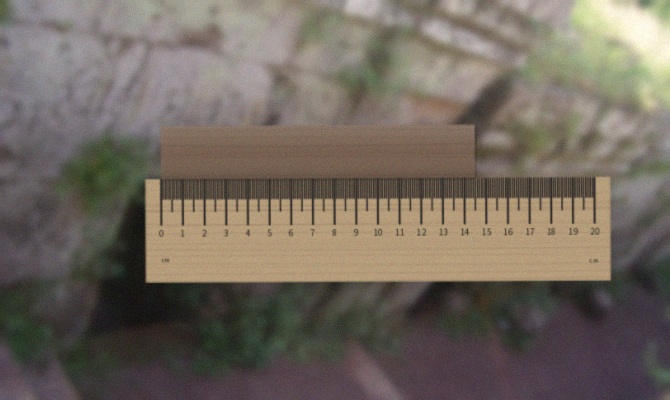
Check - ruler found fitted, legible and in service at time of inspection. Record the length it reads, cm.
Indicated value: 14.5 cm
